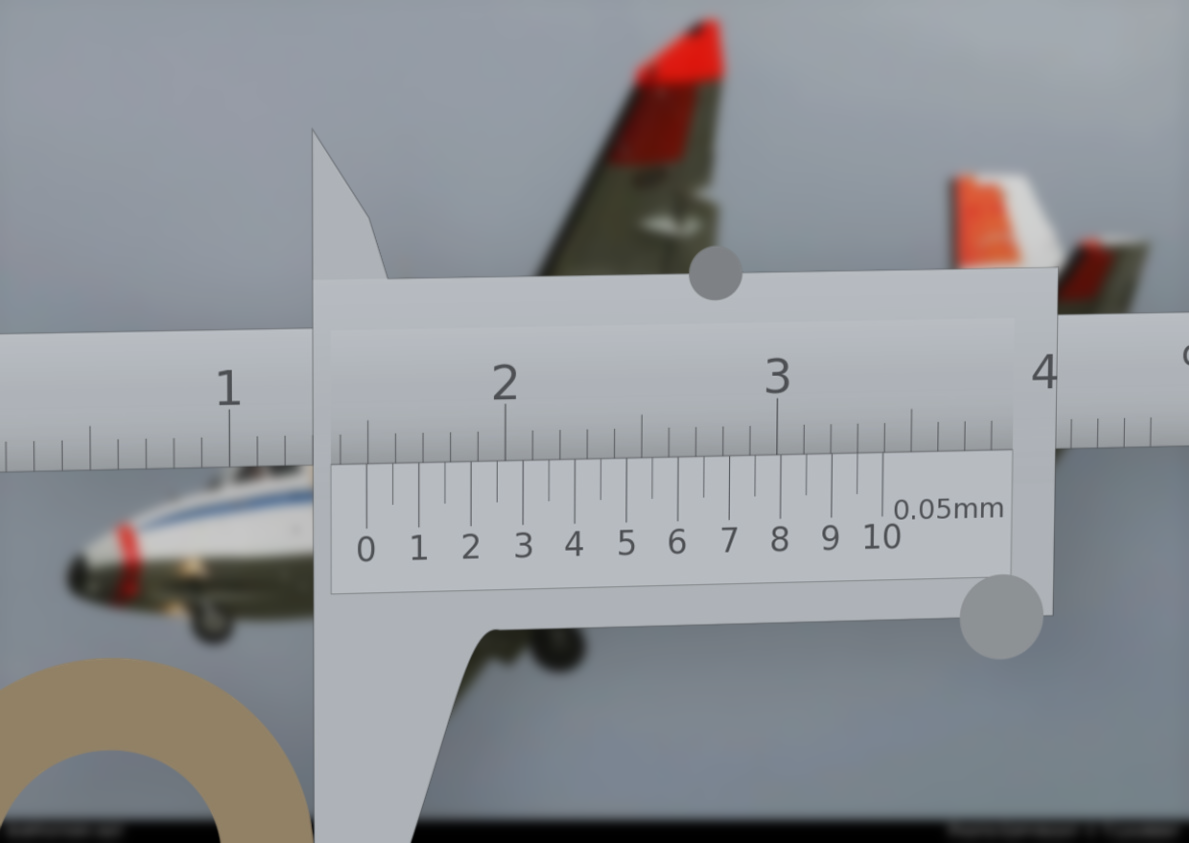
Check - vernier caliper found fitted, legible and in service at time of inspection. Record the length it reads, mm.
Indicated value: 14.95 mm
